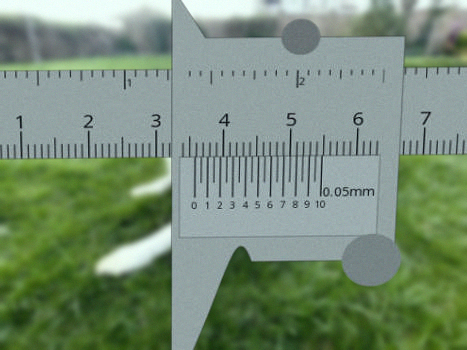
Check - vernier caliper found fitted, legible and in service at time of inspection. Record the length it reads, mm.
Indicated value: 35.8 mm
